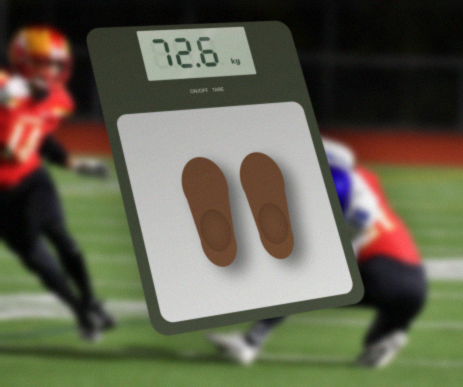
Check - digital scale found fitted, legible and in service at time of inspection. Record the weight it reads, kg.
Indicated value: 72.6 kg
